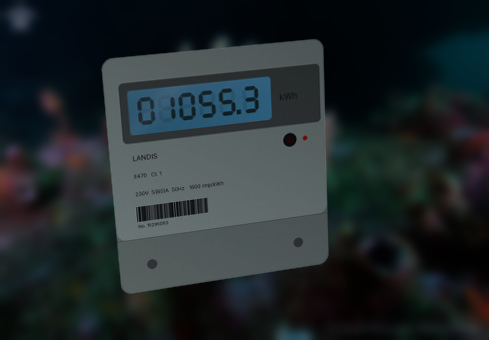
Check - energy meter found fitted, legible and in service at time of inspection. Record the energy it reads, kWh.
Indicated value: 1055.3 kWh
